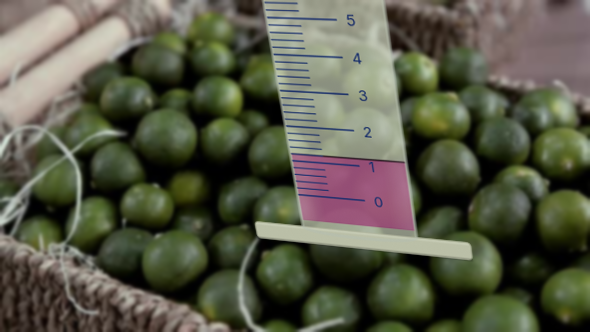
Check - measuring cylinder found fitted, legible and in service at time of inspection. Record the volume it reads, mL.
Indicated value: 1.2 mL
